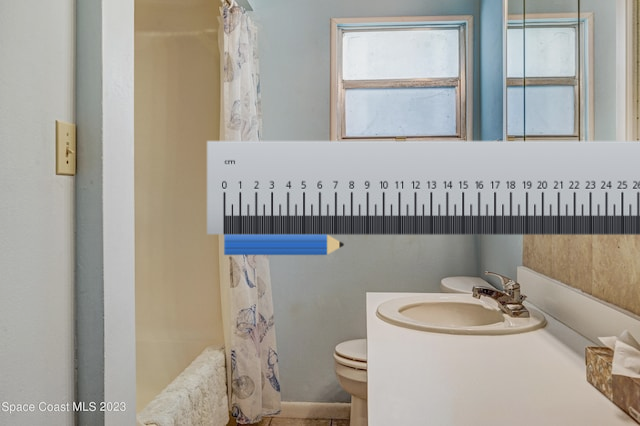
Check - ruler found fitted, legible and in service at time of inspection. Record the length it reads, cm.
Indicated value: 7.5 cm
